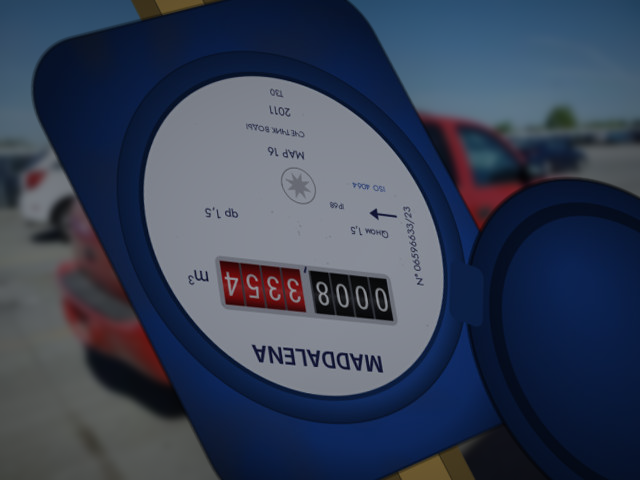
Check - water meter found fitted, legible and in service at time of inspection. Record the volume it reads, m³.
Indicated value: 8.3354 m³
